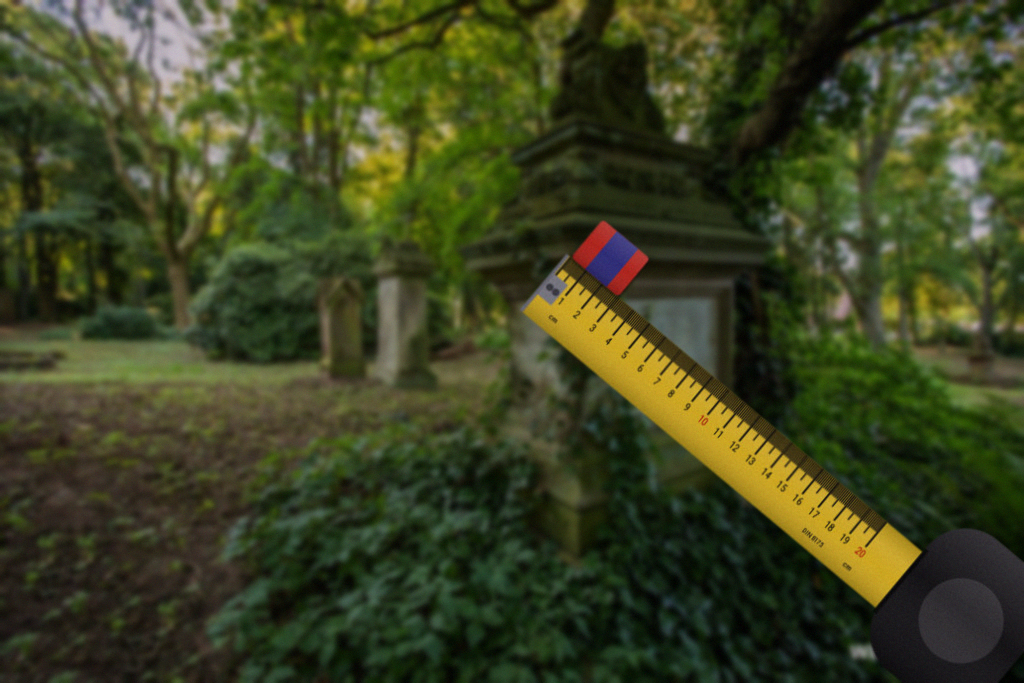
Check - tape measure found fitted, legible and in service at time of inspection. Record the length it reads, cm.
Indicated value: 3 cm
